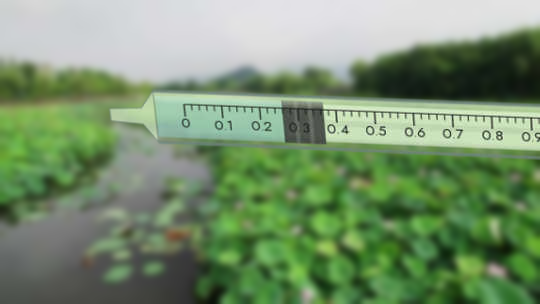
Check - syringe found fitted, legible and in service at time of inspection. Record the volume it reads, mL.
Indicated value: 0.26 mL
